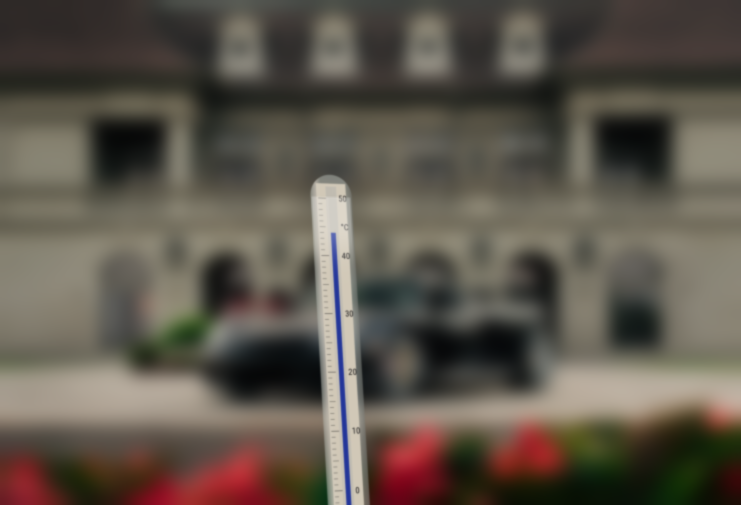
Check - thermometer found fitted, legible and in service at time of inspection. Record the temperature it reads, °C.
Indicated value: 44 °C
